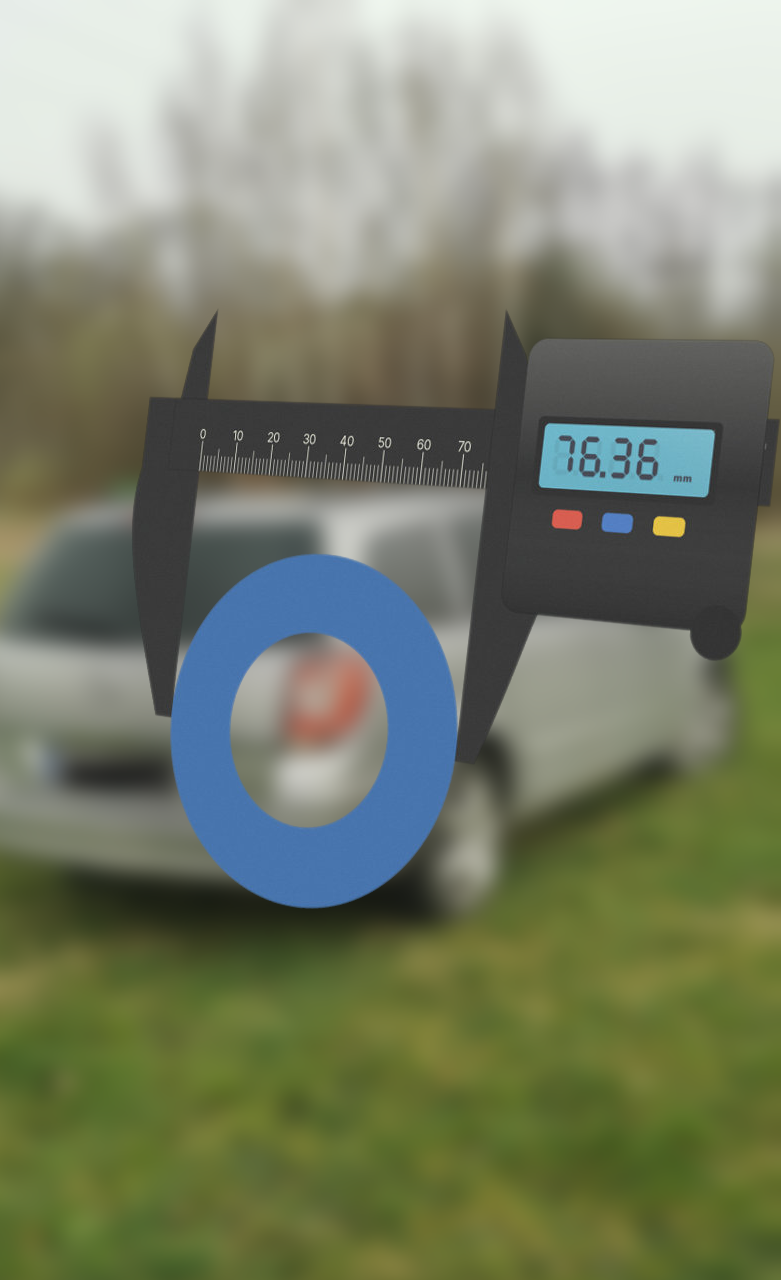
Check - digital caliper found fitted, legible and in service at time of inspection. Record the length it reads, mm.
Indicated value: 76.36 mm
